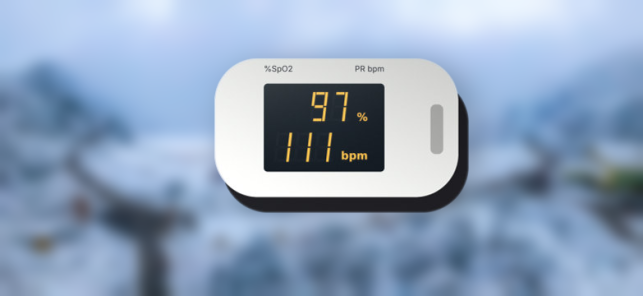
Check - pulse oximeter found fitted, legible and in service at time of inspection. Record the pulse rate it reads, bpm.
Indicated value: 111 bpm
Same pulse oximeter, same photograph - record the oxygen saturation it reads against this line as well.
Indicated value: 97 %
